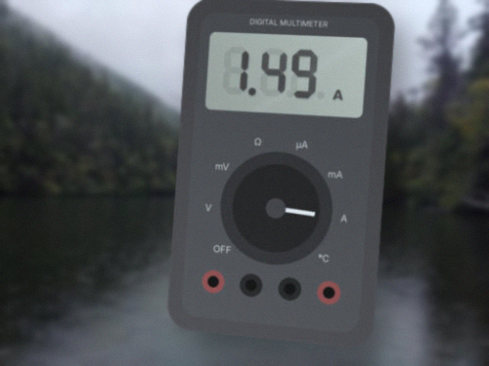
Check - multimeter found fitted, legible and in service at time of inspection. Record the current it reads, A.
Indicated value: 1.49 A
